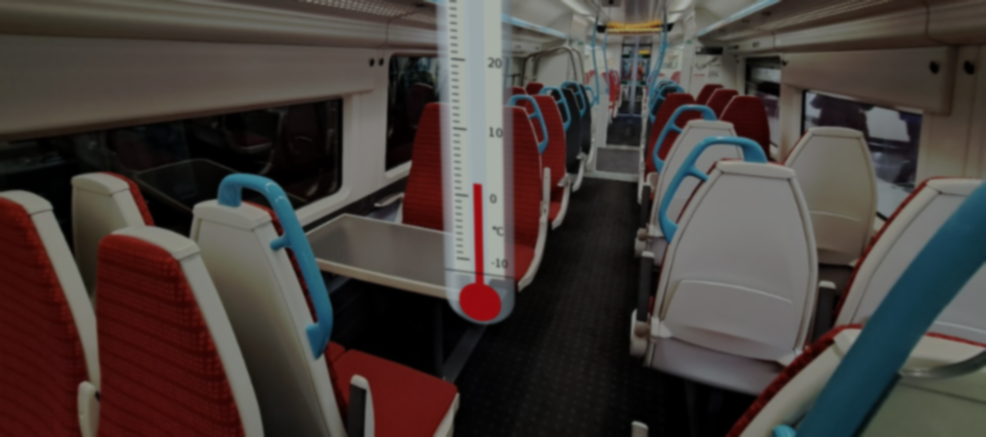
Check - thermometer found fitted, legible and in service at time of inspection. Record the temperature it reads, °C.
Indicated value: 2 °C
